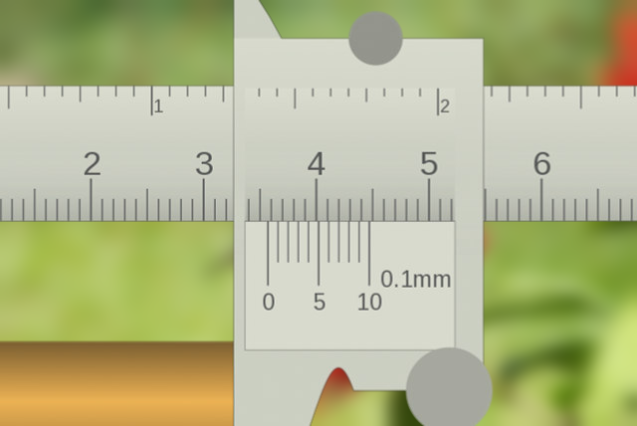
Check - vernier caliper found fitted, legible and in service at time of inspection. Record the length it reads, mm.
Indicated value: 35.7 mm
